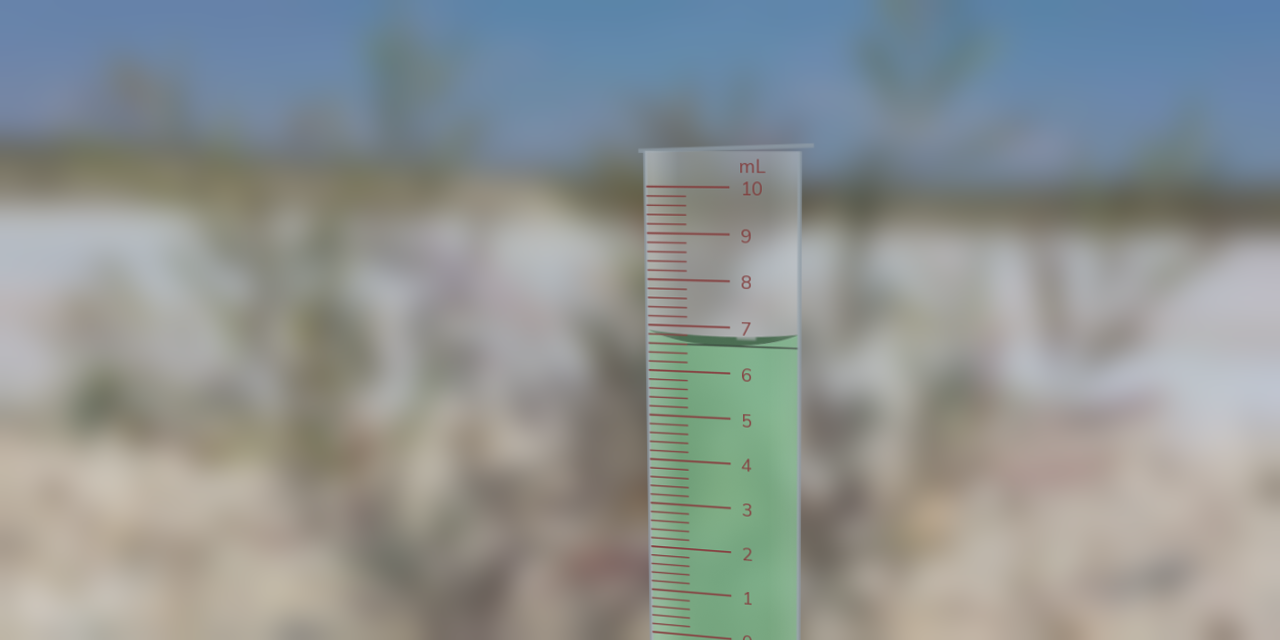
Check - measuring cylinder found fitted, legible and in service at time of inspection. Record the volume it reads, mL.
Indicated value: 6.6 mL
